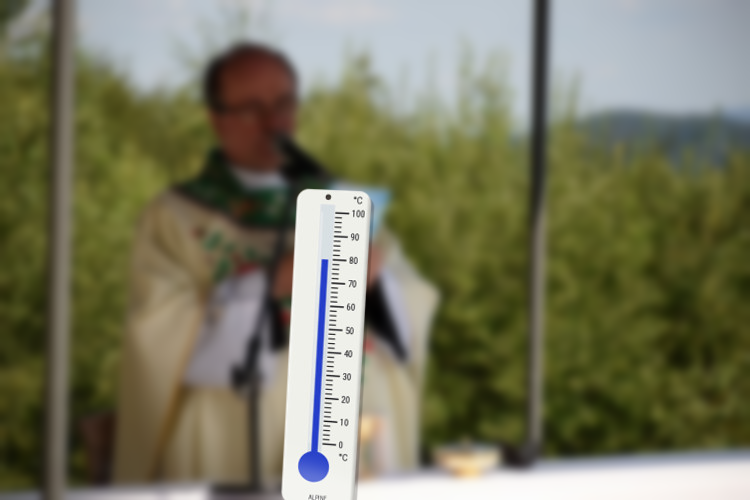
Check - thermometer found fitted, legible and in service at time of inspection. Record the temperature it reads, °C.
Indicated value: 80 °C
